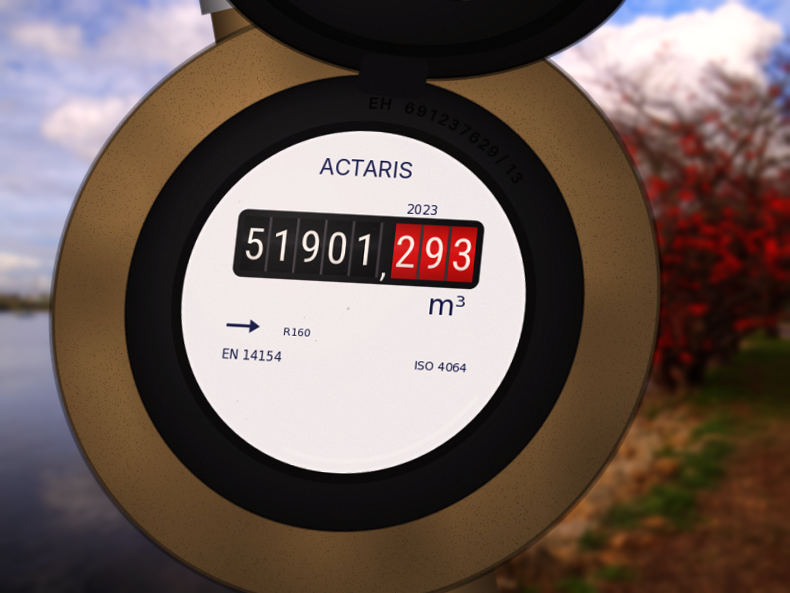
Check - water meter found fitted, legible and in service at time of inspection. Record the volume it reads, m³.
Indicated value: 51901.293 m³
